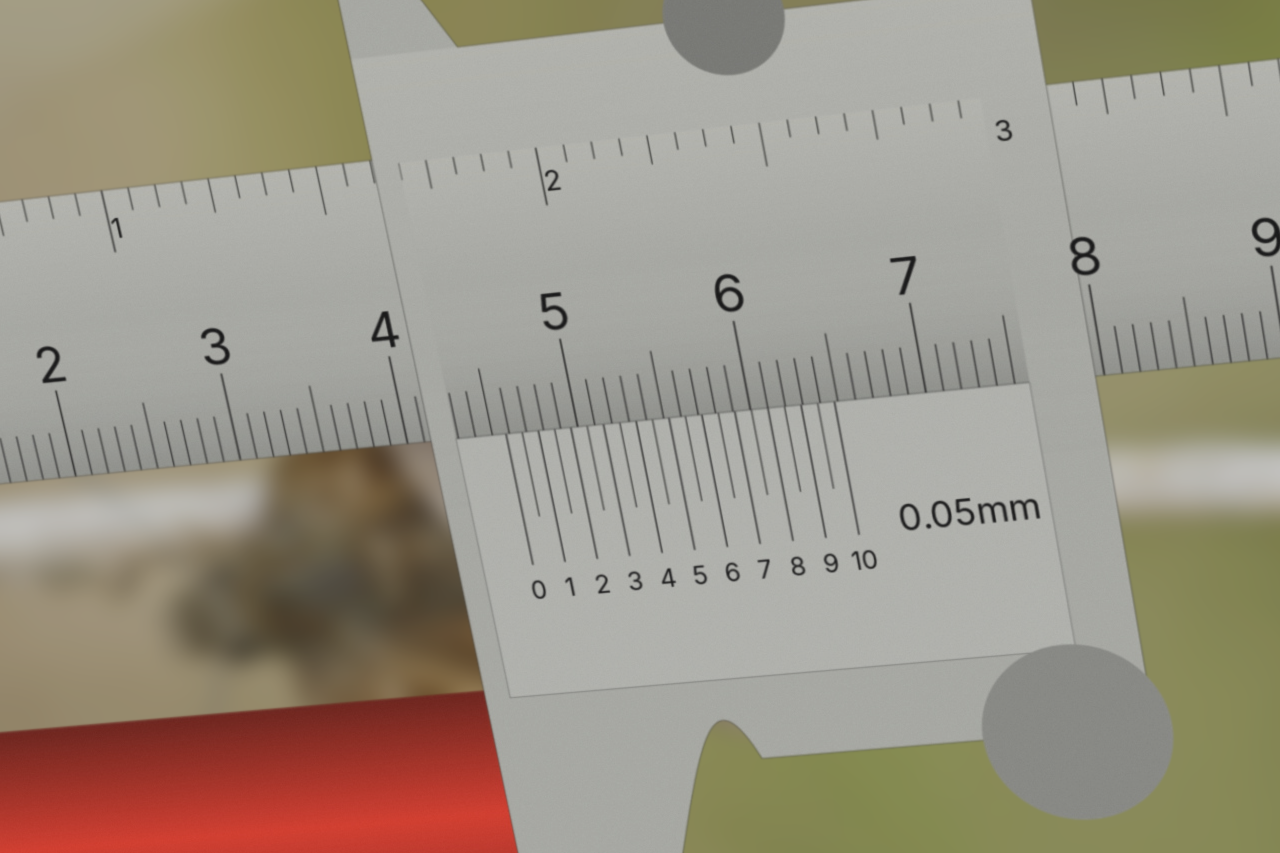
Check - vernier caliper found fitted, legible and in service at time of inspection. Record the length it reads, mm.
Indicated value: 45.8 mm
